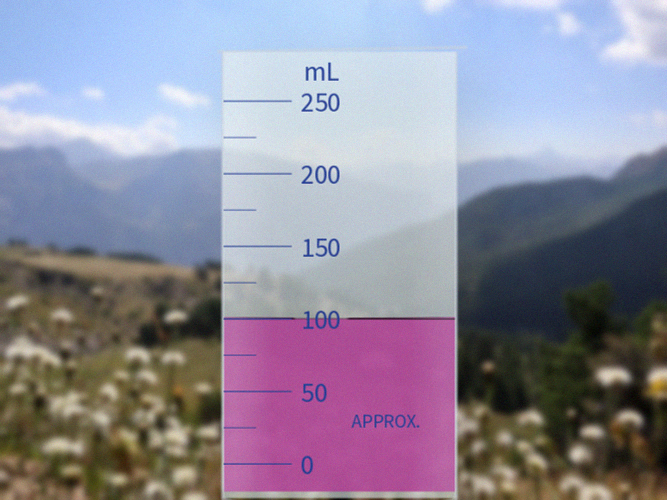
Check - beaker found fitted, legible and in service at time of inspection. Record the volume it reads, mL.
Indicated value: 100 mL
